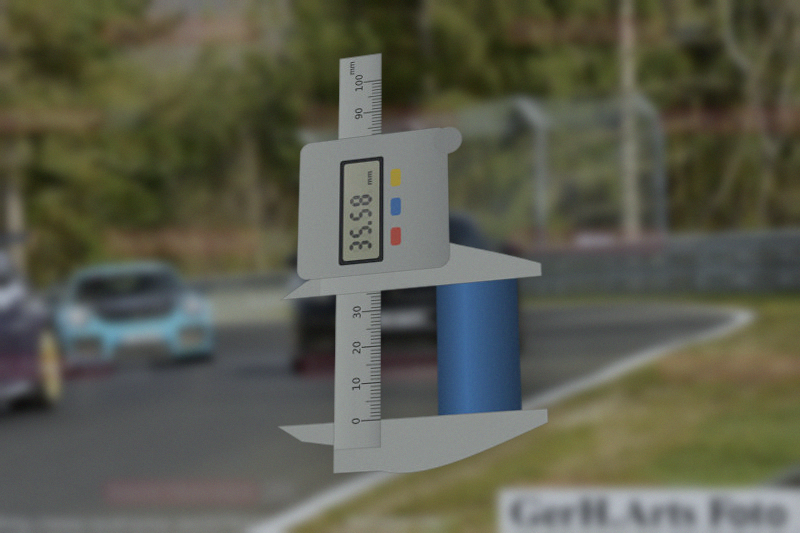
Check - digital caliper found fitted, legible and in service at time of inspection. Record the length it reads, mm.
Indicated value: 35.58 mm
